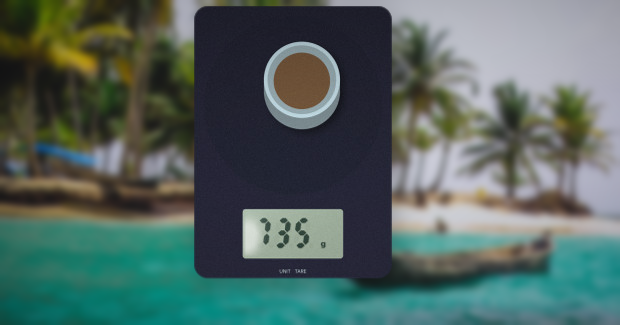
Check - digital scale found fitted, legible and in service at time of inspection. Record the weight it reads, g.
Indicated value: 735 g
